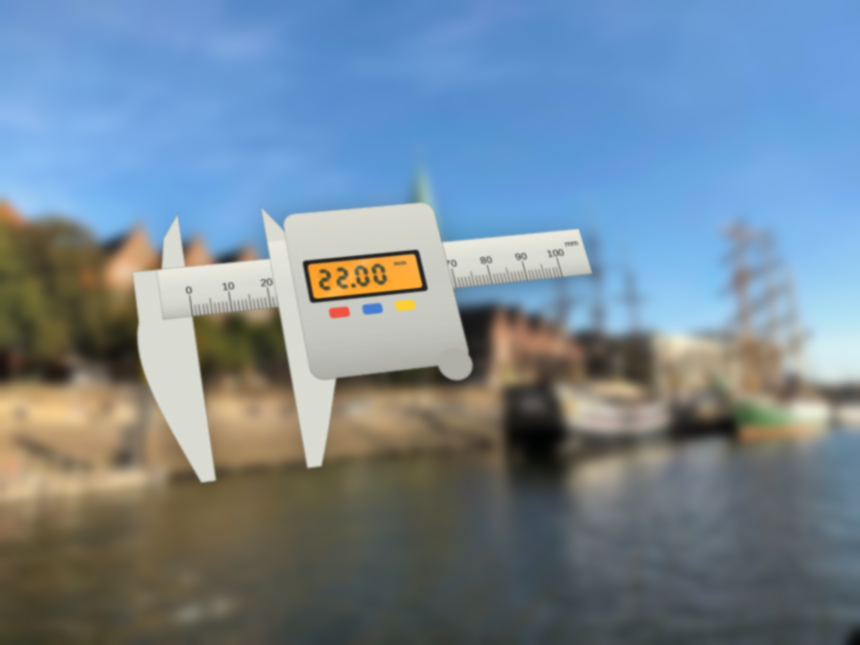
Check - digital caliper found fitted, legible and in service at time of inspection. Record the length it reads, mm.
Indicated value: 22.00 mm
